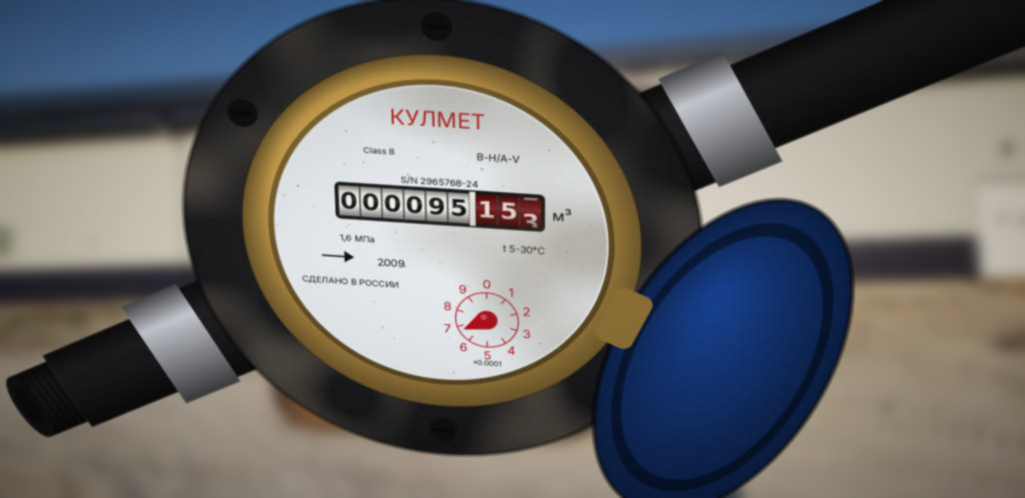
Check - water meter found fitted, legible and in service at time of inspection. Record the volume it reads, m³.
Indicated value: 95.1526 m³
